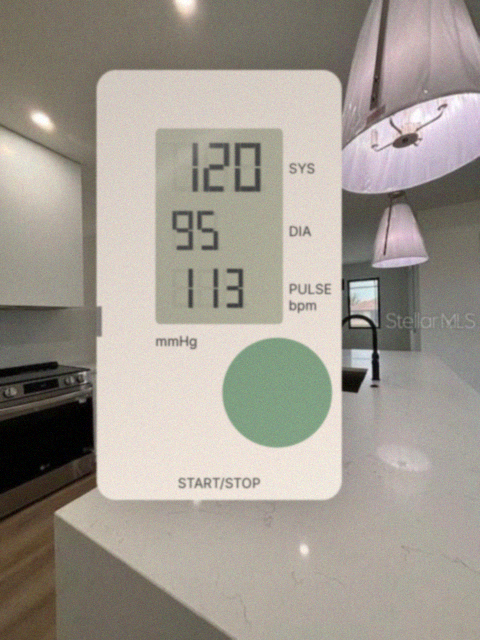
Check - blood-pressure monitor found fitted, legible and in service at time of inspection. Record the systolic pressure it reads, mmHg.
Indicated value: 120 mmHg
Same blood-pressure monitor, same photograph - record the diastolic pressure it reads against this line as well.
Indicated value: 95 mmHg
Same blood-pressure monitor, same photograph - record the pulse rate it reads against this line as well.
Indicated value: 113 bpm
